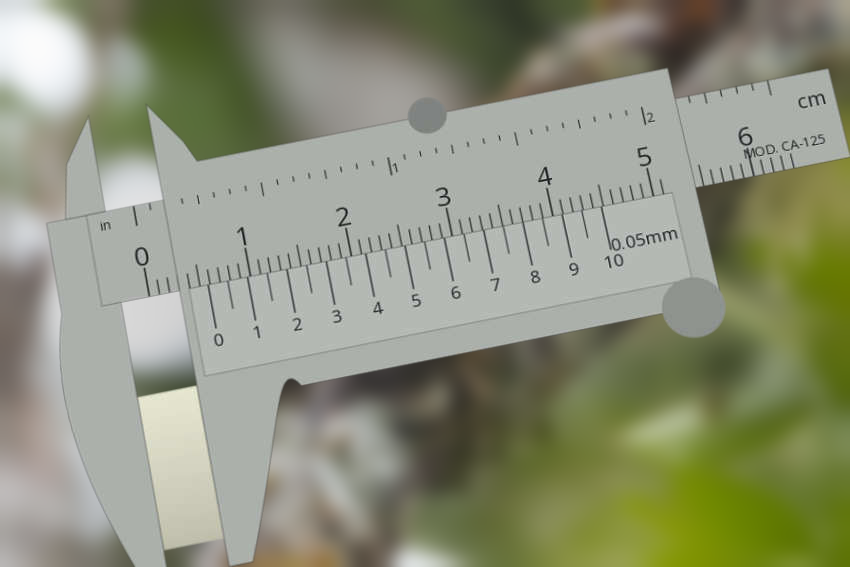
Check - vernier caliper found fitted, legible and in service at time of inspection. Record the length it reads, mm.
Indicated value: 5.8 mm
